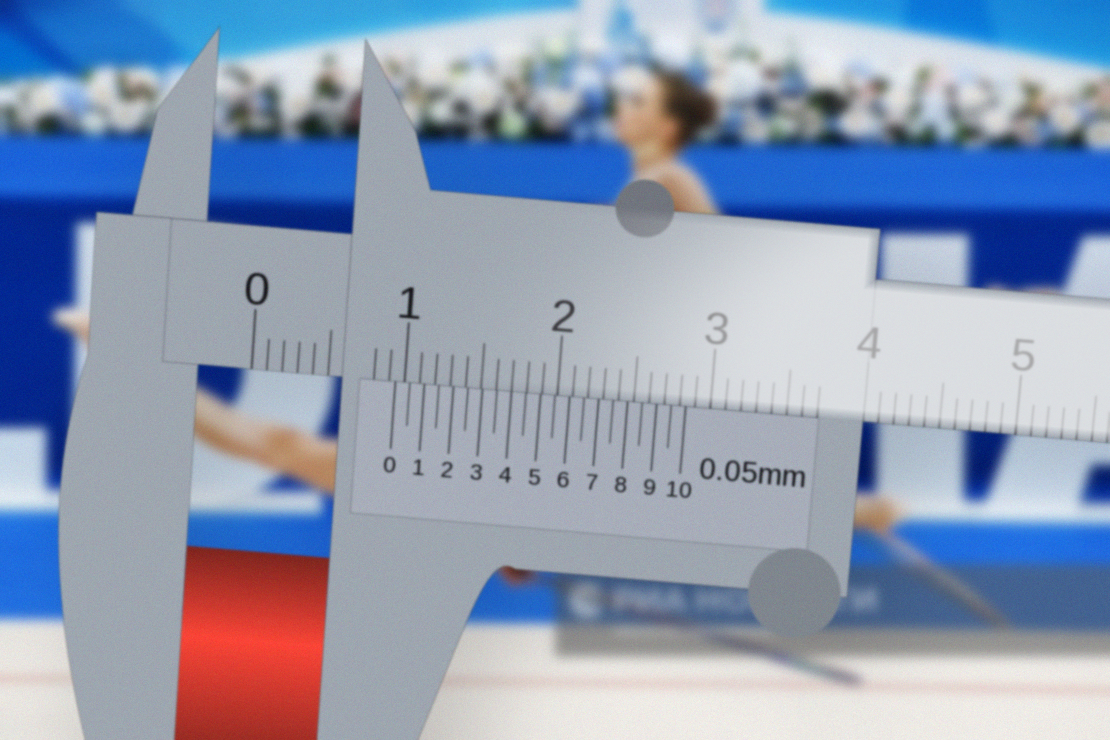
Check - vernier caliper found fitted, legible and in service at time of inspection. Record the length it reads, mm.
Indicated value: 9.4 mm
